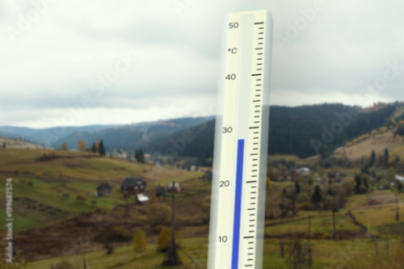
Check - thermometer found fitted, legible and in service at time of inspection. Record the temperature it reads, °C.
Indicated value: 28 °C
